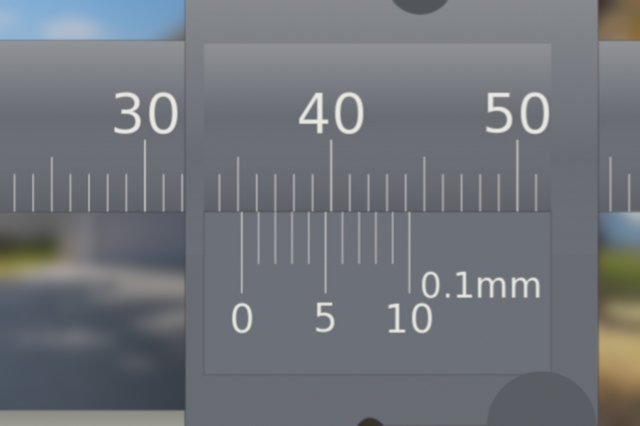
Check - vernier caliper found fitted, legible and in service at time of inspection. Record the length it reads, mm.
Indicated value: 35.2 mm
